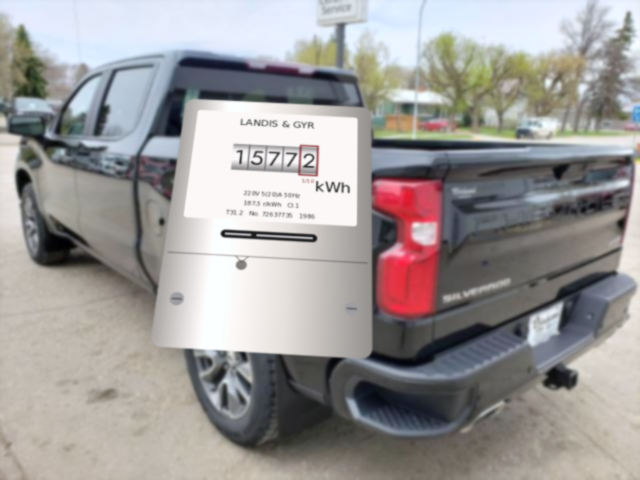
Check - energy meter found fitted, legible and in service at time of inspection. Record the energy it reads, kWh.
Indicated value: 1577.2 kWh
